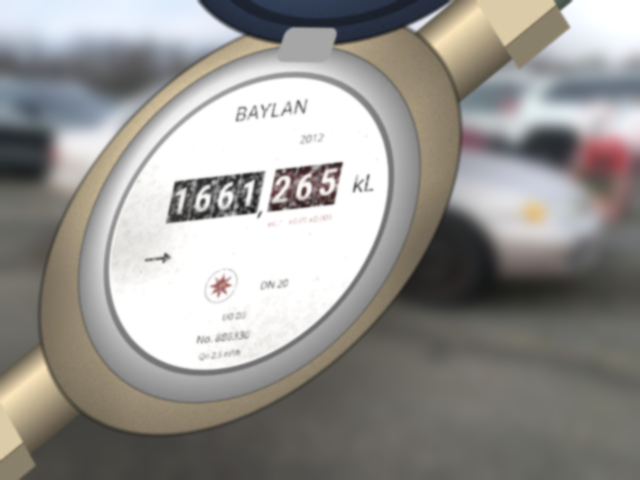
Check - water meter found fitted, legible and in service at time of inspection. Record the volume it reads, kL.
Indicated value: 1661.265 kL
